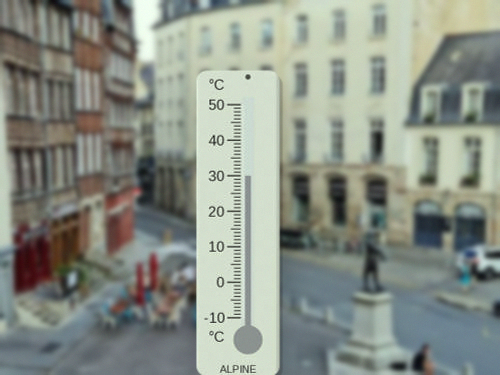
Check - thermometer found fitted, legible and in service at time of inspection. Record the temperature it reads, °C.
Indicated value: 30 °C
